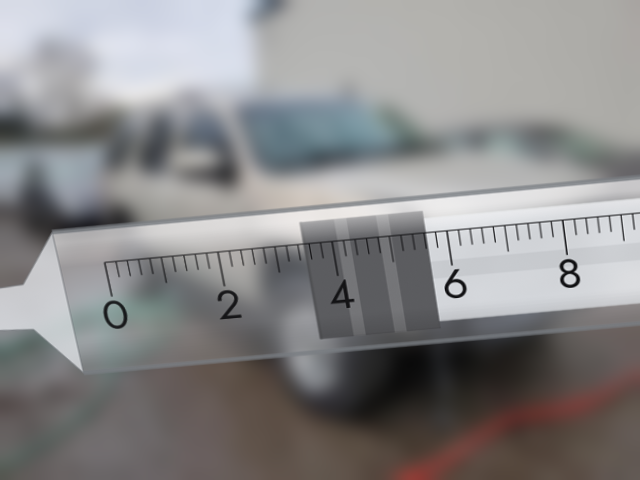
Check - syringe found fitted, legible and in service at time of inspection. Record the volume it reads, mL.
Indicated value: 3.5 mL
